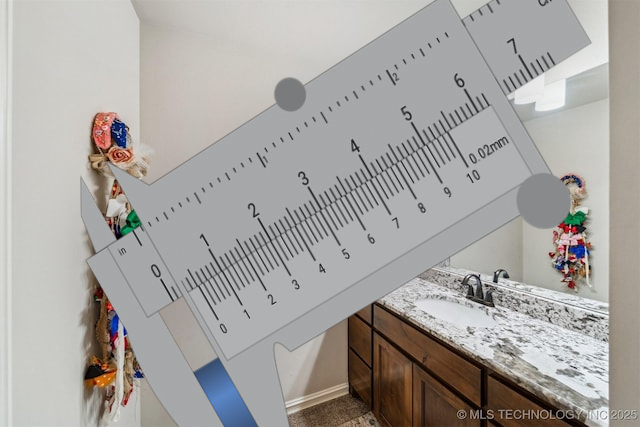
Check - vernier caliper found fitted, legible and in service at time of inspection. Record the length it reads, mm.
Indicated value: 5.2 mm
